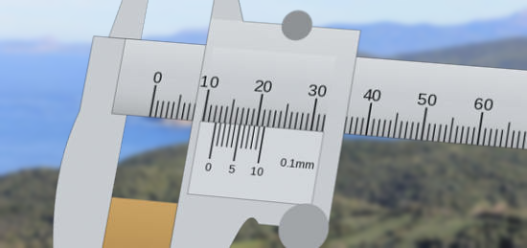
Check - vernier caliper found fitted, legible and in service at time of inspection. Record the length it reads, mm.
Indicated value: 12.4 mm
